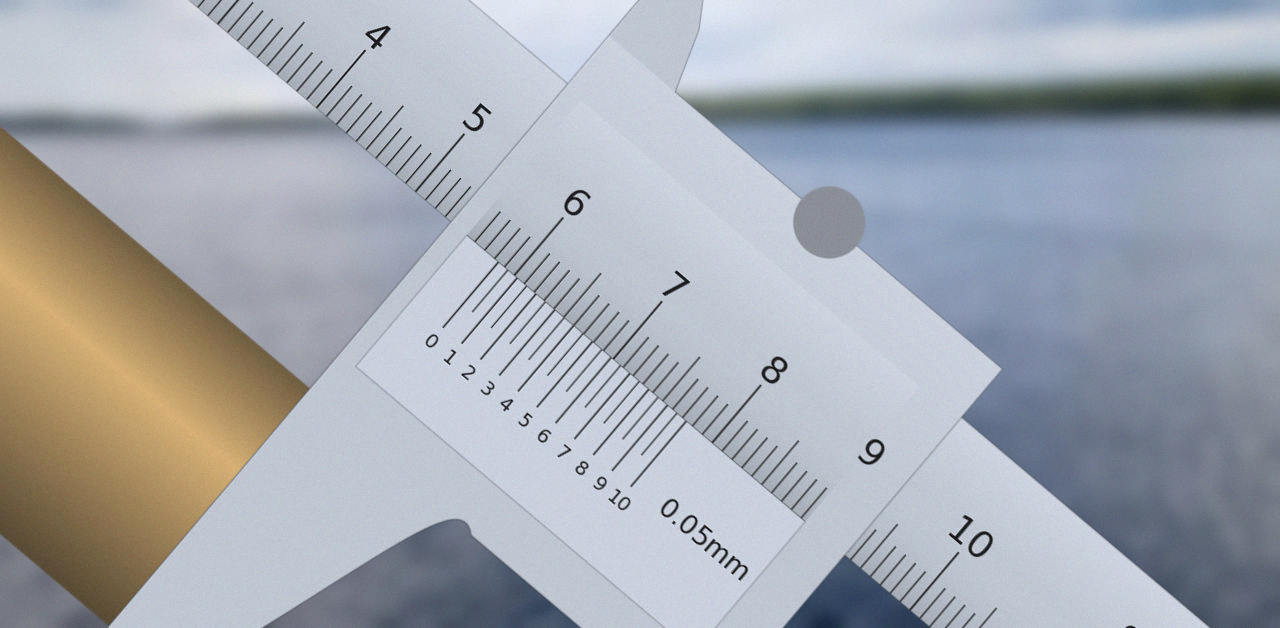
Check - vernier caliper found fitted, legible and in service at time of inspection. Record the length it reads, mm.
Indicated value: 58.4 mm
